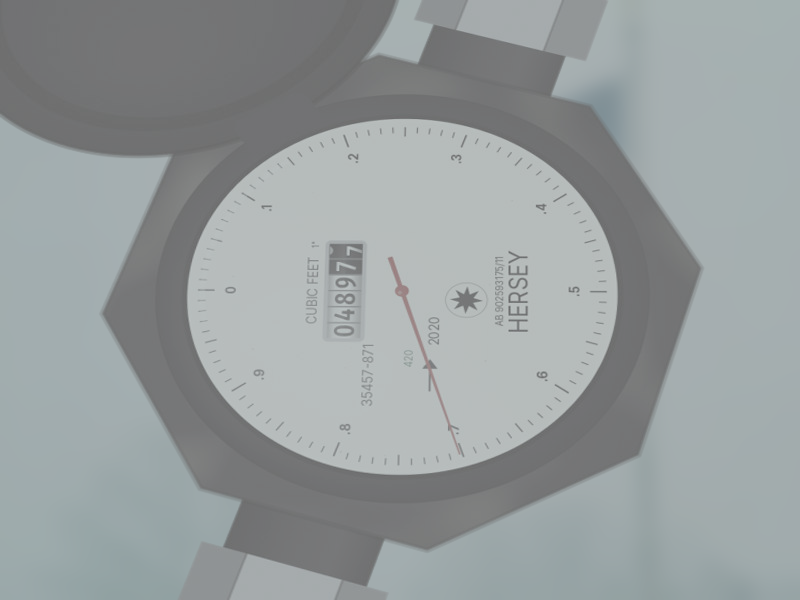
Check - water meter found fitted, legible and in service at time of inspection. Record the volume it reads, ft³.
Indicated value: 48976.70 ft³
